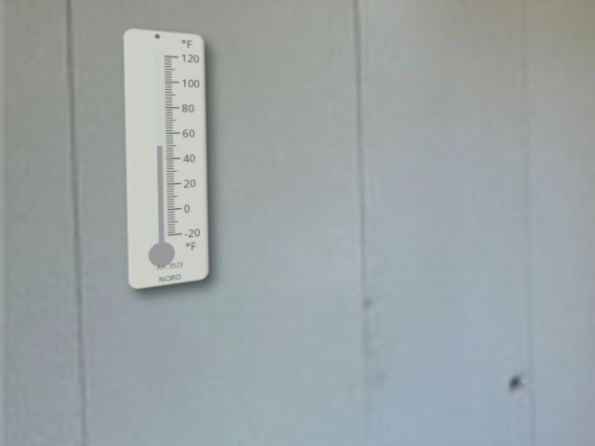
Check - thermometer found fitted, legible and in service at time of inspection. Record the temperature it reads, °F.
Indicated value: 50 °F
